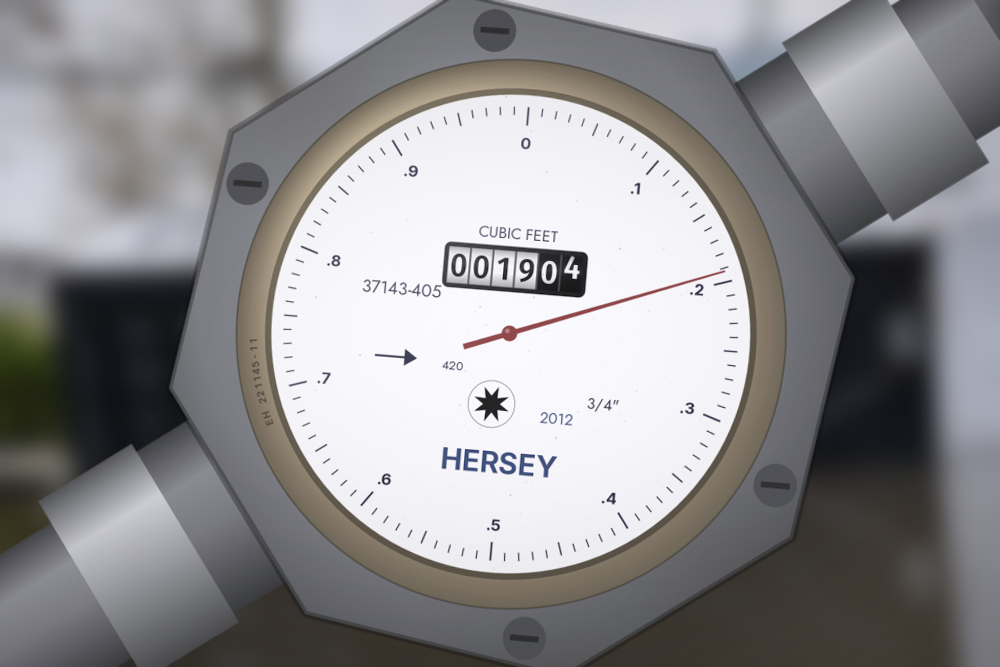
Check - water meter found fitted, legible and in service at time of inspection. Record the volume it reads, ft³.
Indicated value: 1904.19 ft³
